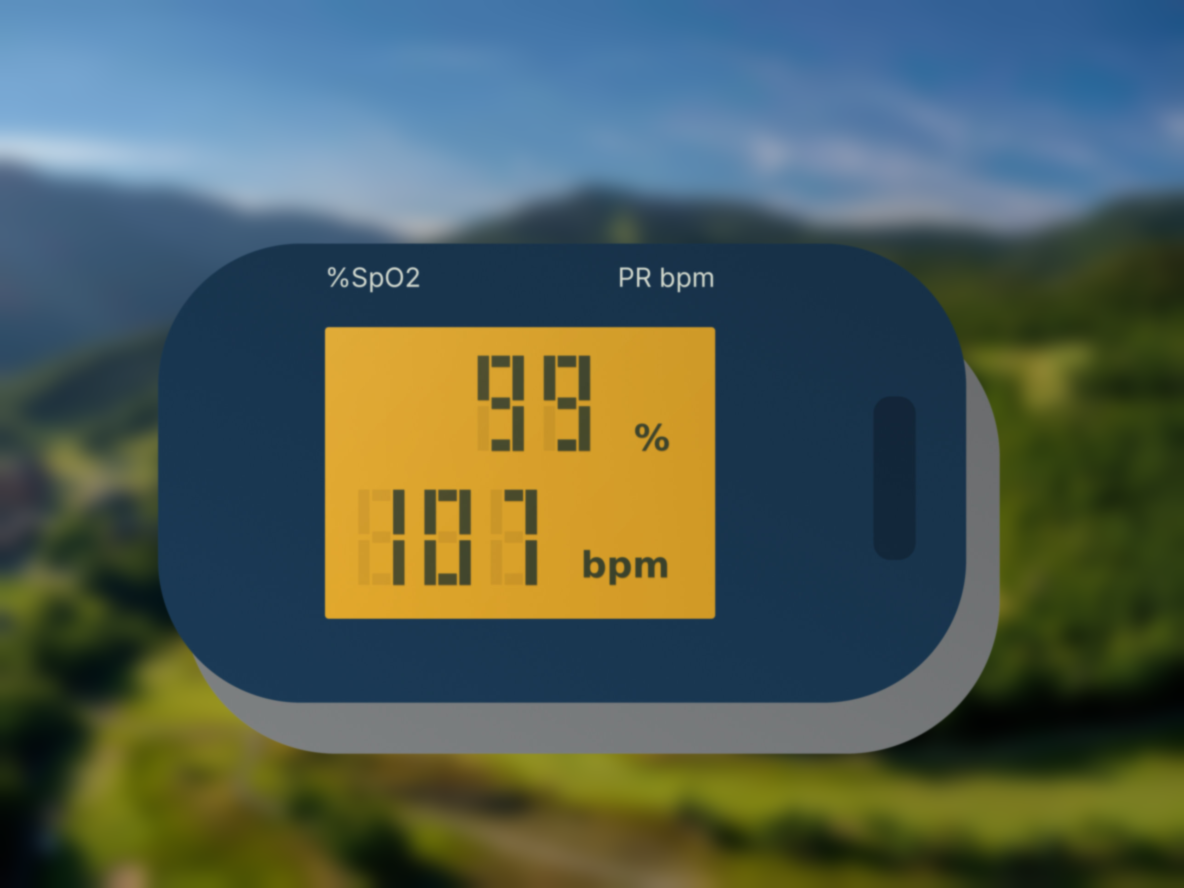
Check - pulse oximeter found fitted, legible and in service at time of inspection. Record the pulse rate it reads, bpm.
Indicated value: 107 bpm
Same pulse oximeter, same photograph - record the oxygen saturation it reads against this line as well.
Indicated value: 99 %
